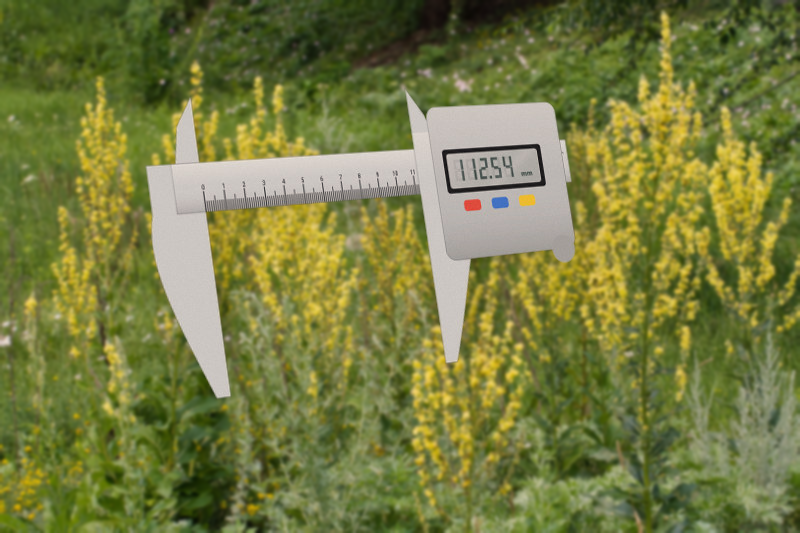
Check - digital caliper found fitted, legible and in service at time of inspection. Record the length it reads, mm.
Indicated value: 112.54 mm
